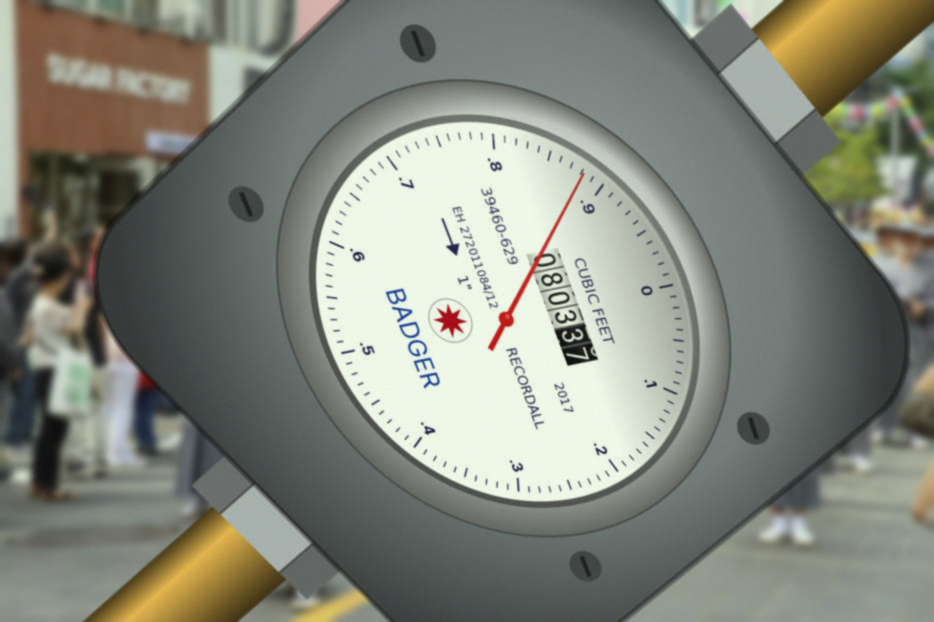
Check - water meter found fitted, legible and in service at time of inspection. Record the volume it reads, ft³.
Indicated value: 80336.88 ft³
